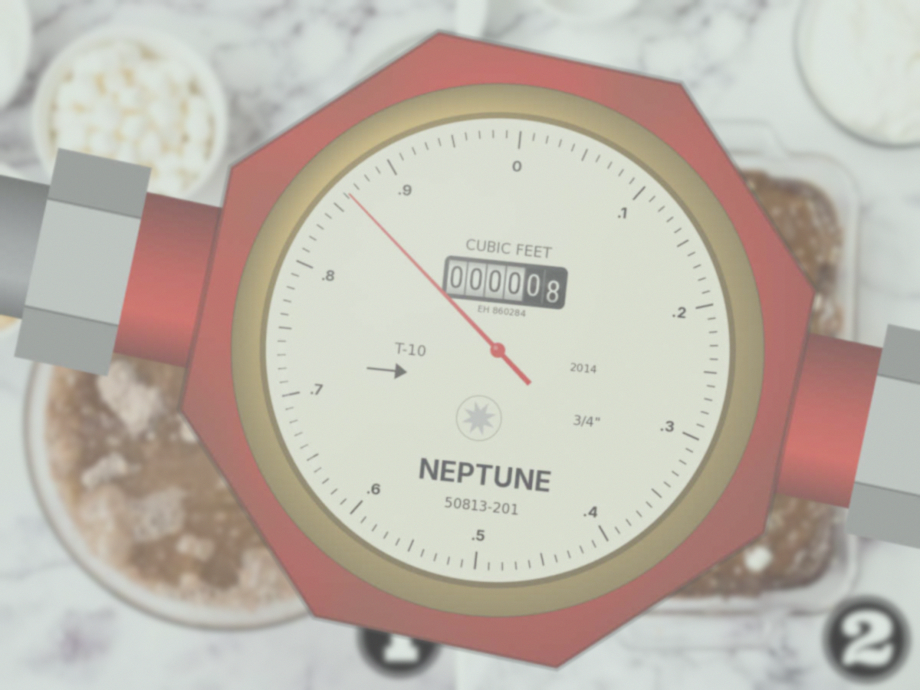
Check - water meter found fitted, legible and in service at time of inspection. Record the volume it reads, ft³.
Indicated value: 7.86 ft³
